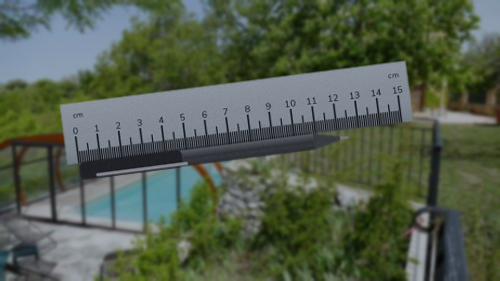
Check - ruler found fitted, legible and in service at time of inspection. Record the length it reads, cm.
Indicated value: 12.5 cm
